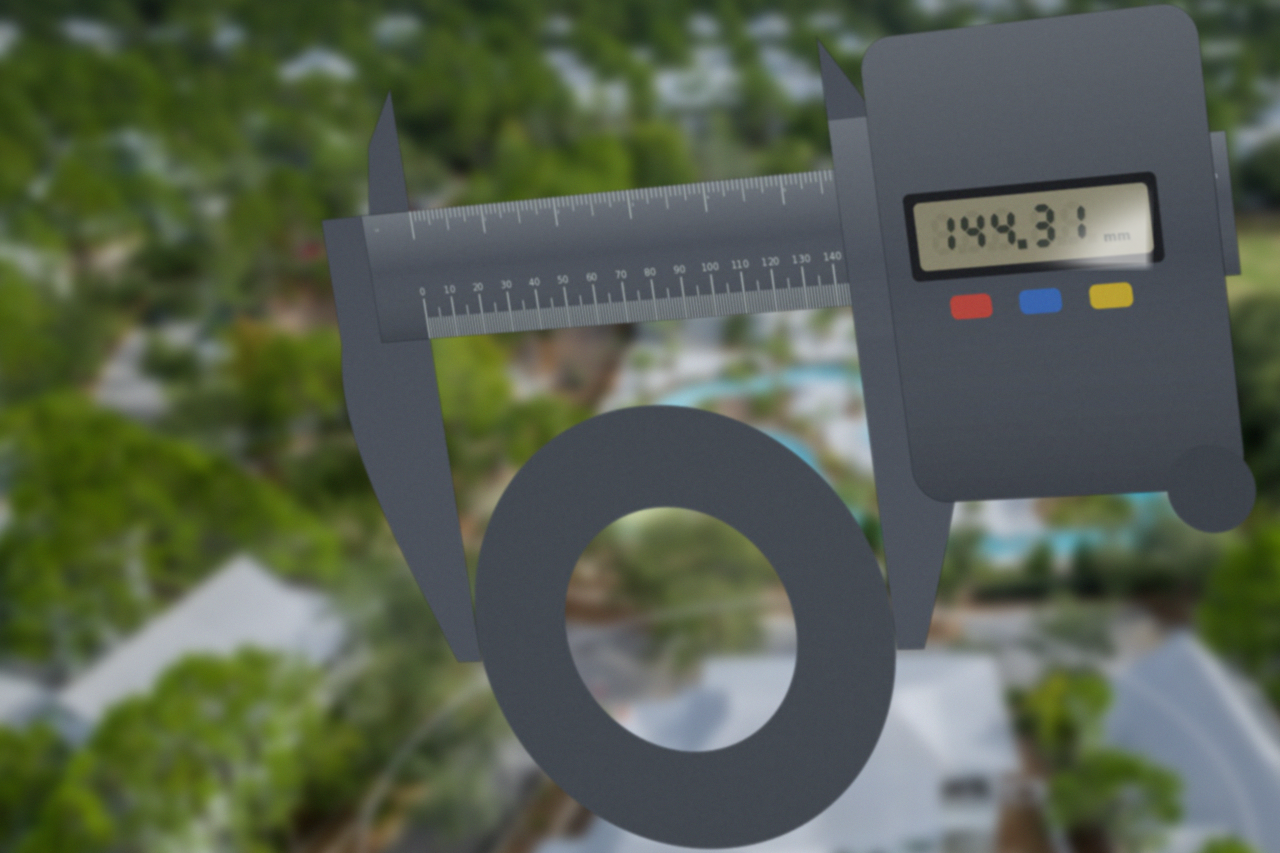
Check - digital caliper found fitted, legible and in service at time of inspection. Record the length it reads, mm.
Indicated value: 144.31 mm
